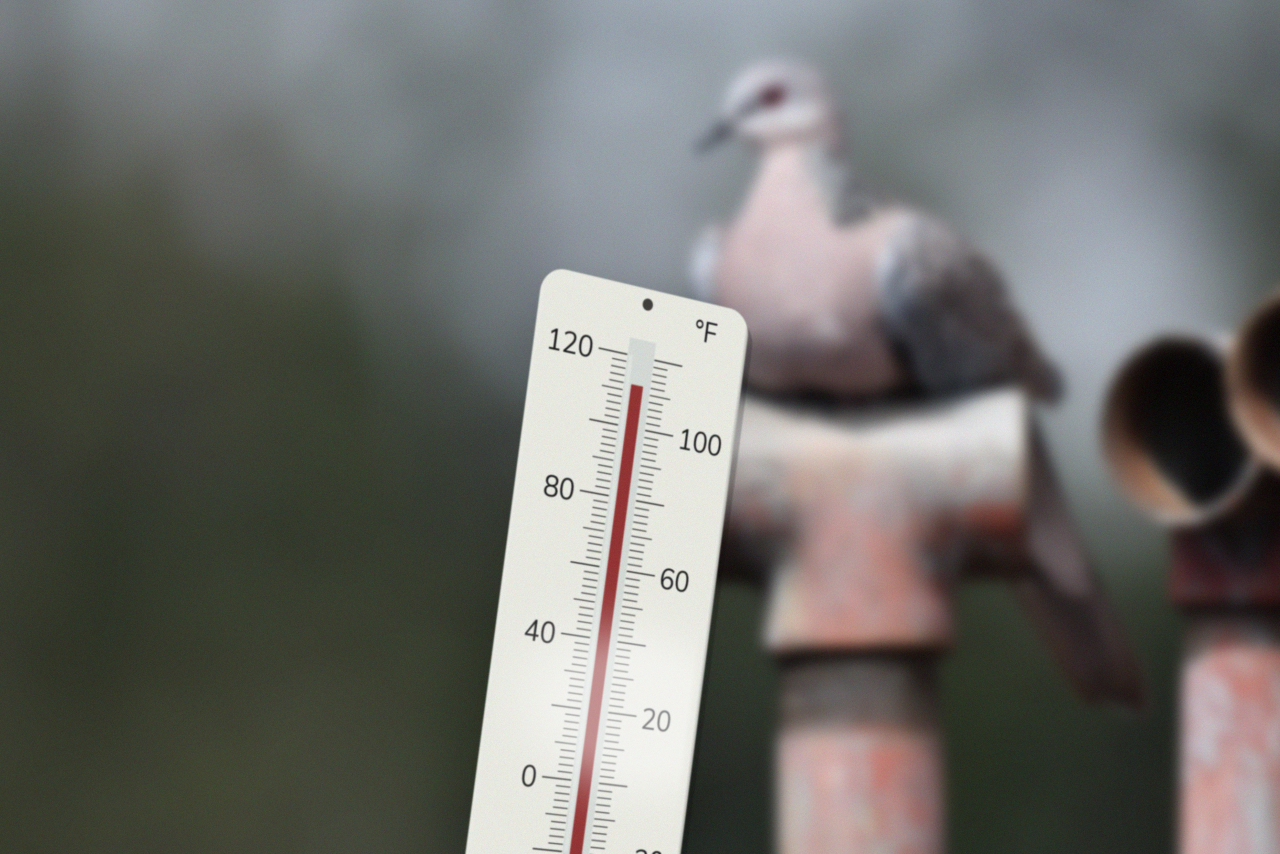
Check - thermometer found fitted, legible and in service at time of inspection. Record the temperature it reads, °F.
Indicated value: 112 °F
